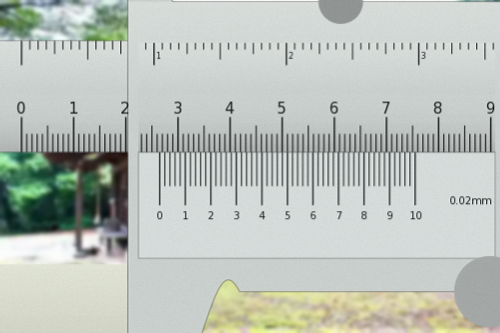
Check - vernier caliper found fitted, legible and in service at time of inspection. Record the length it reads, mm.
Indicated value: 26.5 mm
